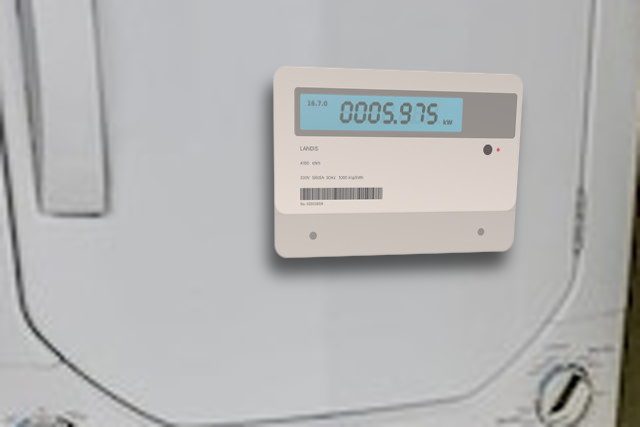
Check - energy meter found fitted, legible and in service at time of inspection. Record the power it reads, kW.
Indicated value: 5.975 kW
